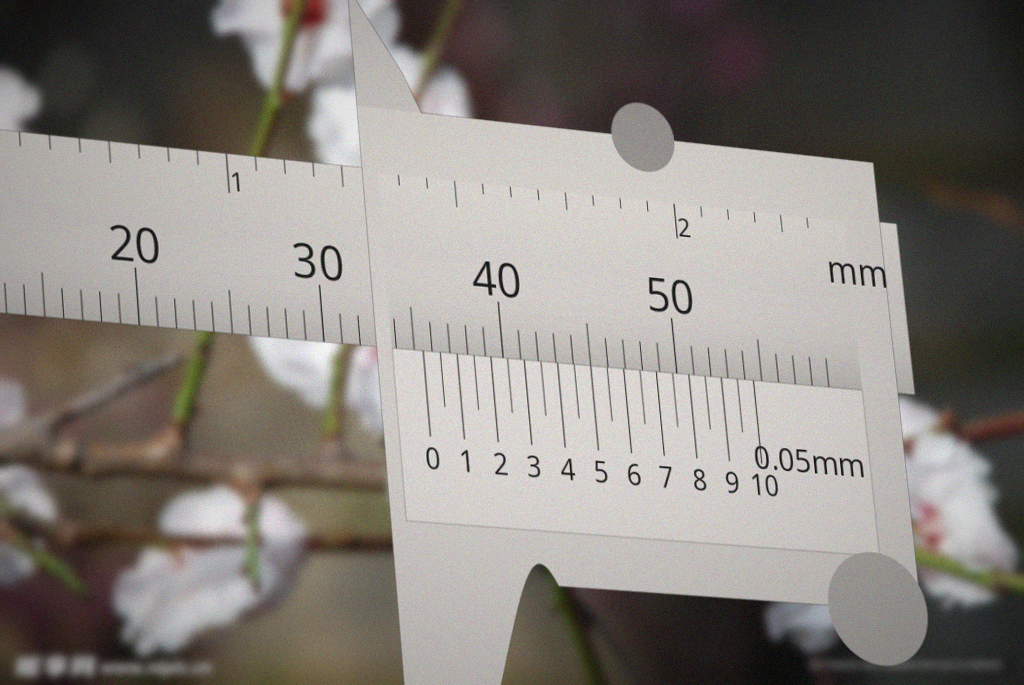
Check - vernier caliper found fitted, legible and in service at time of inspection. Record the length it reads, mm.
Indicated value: 35.5 mm
